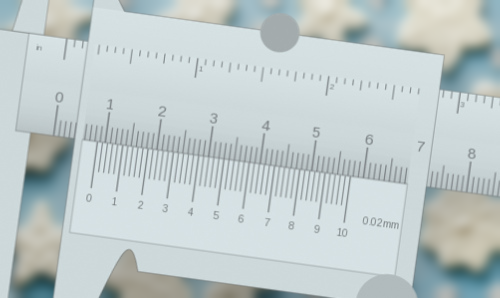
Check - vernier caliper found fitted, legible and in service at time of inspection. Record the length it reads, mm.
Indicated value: 8.5 mm
